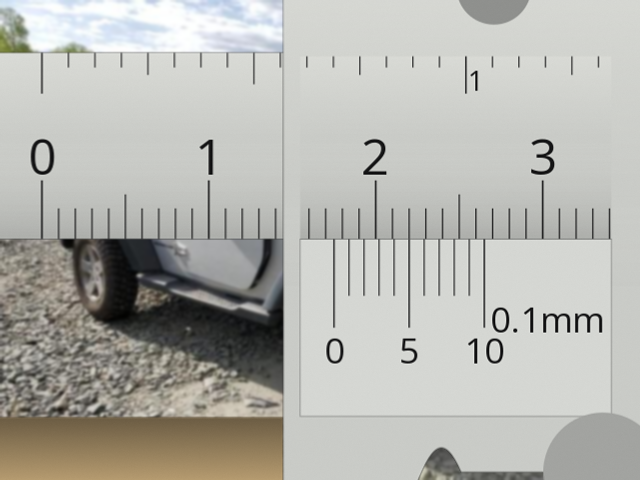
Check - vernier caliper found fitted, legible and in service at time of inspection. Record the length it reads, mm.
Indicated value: 17.5 mm
